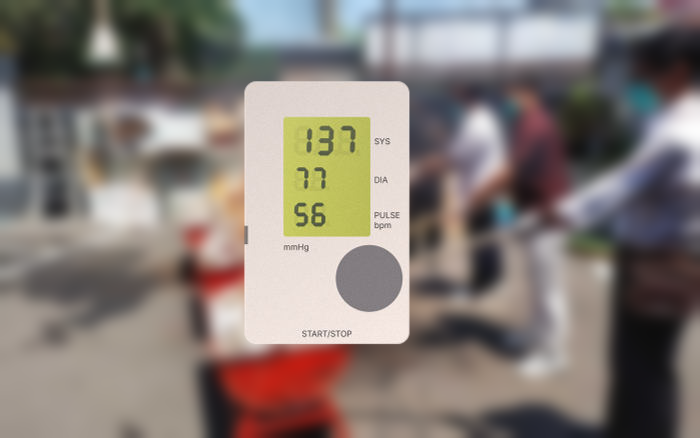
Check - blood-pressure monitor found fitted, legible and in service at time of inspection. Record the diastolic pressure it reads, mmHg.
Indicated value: 77 mmHg
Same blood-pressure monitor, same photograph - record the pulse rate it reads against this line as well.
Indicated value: 56 bpm
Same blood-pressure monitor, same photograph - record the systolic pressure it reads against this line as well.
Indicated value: 137 mmHg
